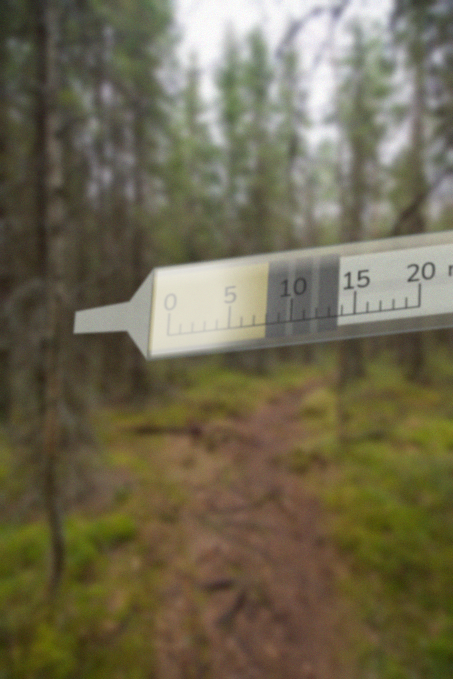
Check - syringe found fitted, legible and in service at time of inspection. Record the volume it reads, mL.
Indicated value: 8 mL
